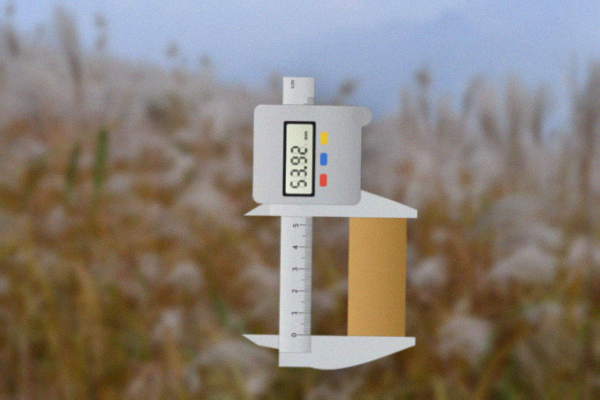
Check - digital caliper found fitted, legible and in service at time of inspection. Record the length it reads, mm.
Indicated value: 53.92 mm
